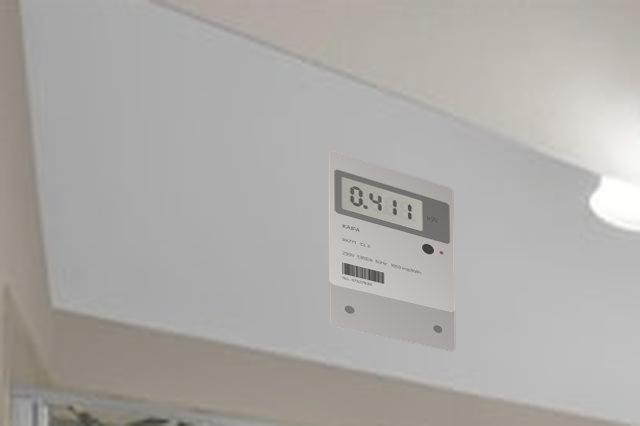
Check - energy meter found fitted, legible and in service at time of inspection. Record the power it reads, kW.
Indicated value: 0.411 kW
